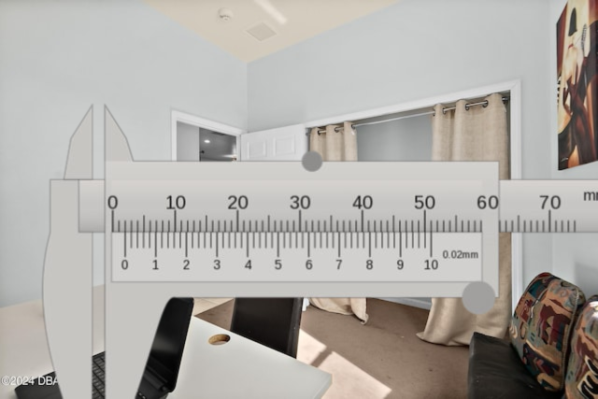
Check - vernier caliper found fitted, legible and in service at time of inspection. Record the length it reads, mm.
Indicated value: 2.0 mm
